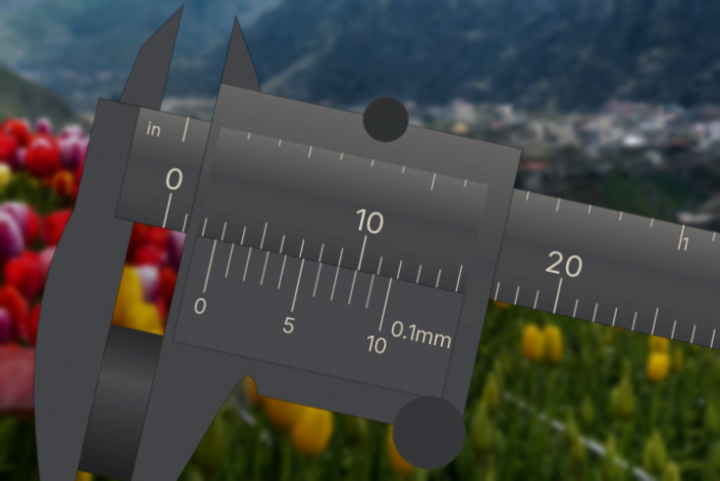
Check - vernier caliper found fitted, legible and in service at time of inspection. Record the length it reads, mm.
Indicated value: 2.7 mm
